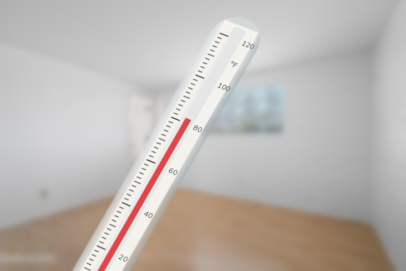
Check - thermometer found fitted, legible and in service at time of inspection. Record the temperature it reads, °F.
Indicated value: 82 °F
